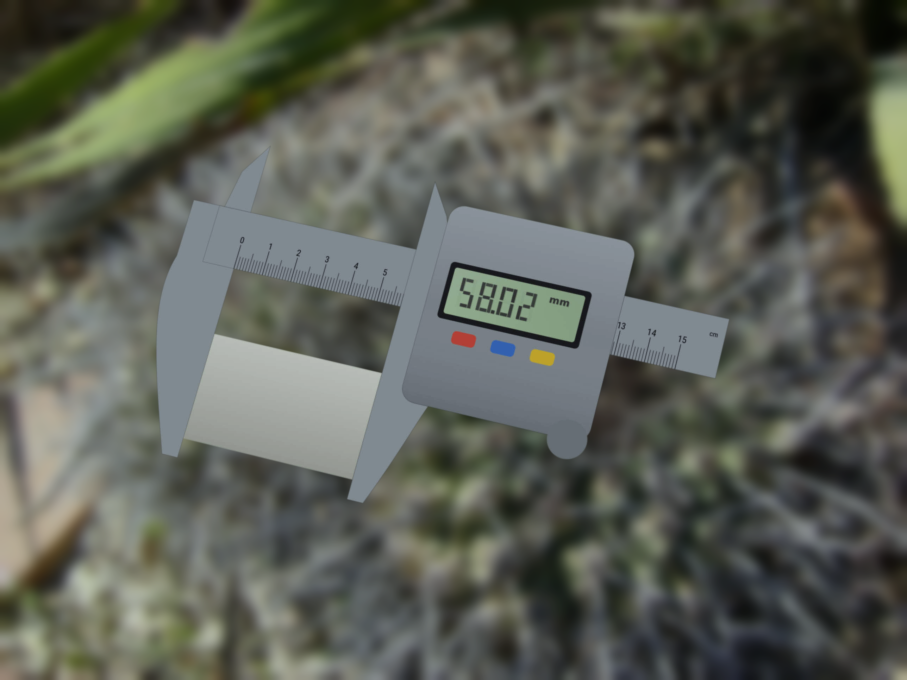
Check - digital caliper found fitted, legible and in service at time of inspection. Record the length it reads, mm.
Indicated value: 58.02 mm
